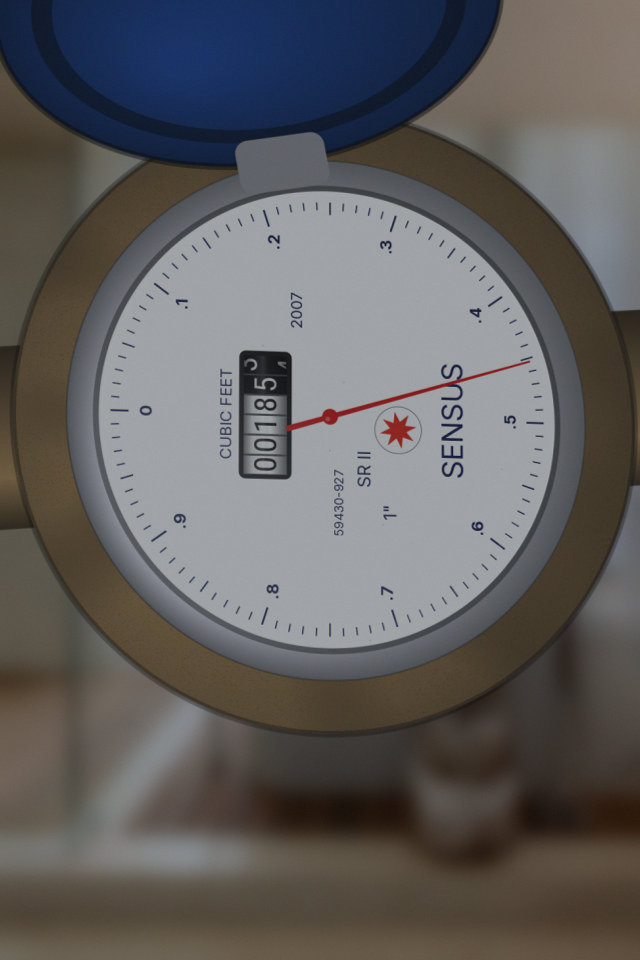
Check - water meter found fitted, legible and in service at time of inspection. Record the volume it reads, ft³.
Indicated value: 1853.45 ft³
